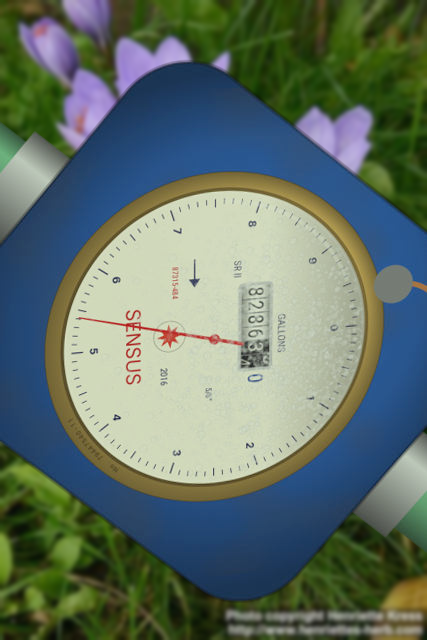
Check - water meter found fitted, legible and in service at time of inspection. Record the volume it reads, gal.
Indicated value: 8286335.4 gal
